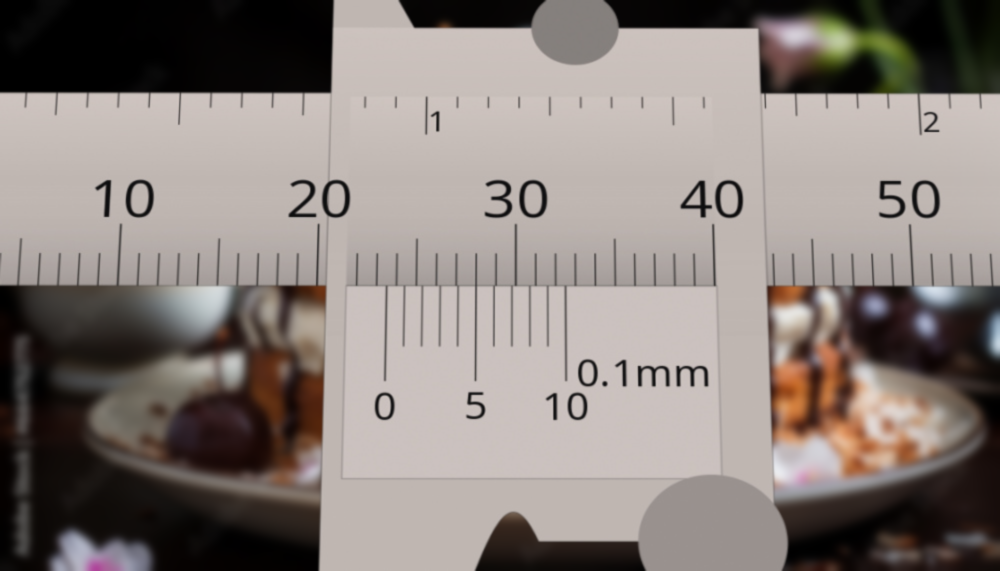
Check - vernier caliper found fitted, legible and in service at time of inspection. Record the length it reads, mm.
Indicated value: 23.5 mm
